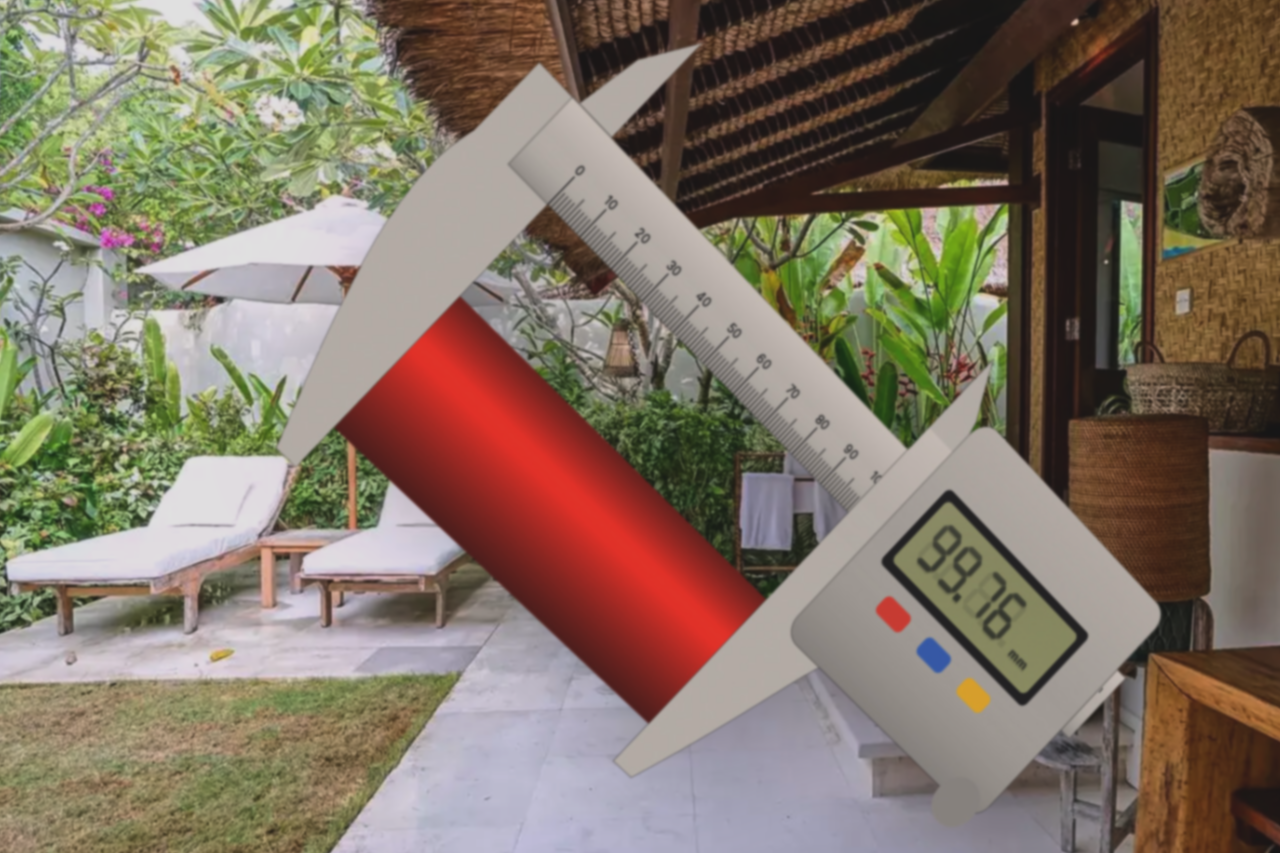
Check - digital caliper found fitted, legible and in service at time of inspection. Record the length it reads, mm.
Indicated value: 99.76 mm
